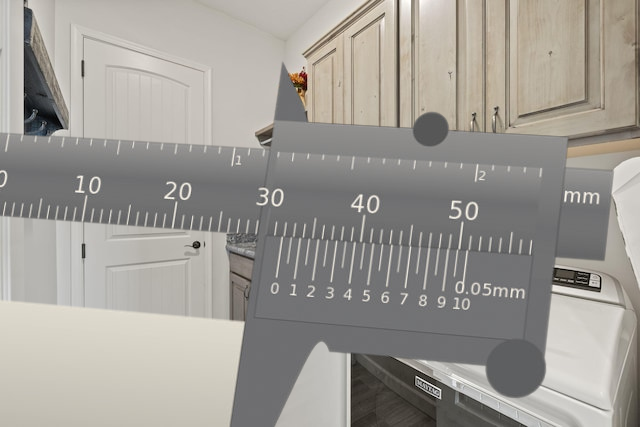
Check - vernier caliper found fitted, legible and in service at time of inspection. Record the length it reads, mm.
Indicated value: 31.8 mm
